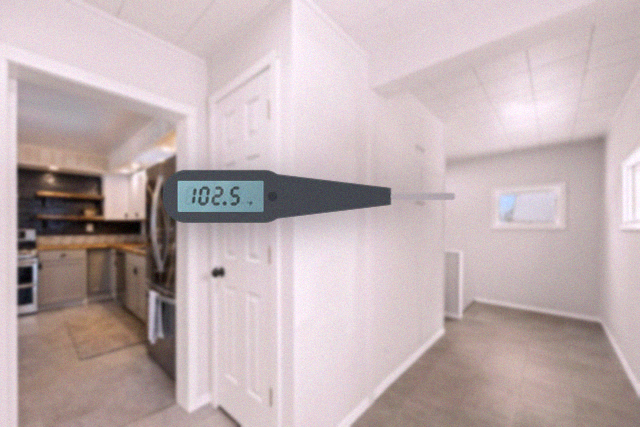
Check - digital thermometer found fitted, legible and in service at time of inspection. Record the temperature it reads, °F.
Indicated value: 102.5 °F
